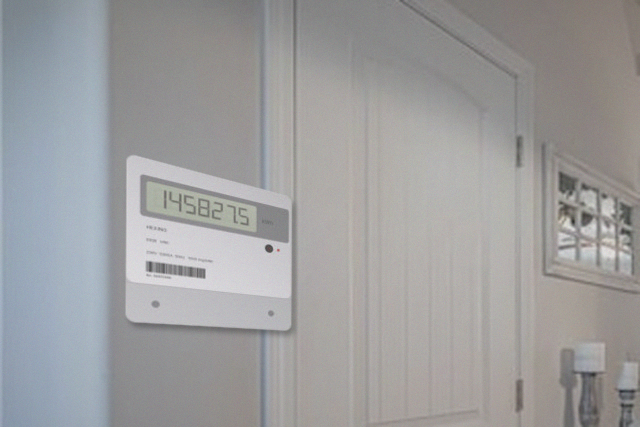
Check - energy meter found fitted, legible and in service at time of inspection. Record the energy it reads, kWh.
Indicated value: 145827.5 kWh
